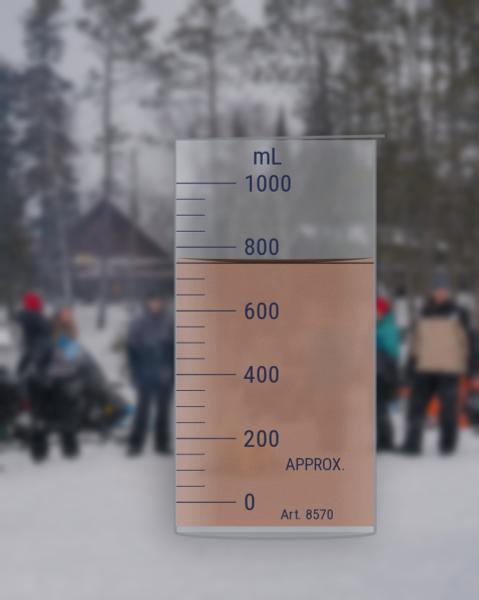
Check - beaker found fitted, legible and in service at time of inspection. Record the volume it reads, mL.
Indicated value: 750 mL
